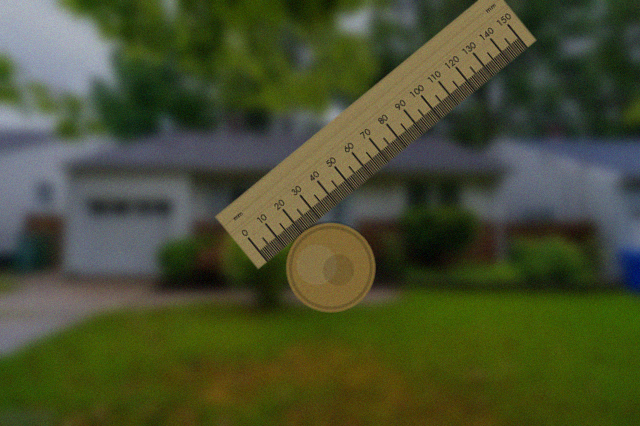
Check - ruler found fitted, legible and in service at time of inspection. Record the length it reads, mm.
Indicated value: 40 mm
